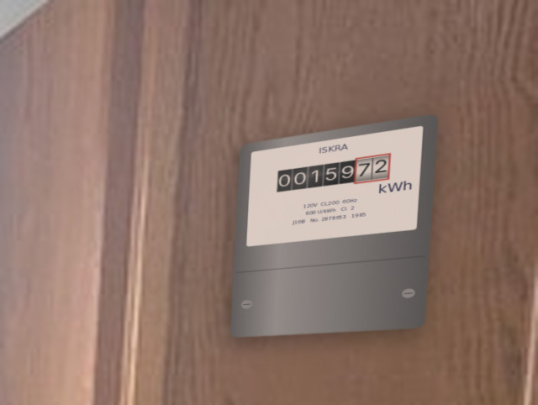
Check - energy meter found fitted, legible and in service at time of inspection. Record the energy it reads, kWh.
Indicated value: 159.72 kWh
